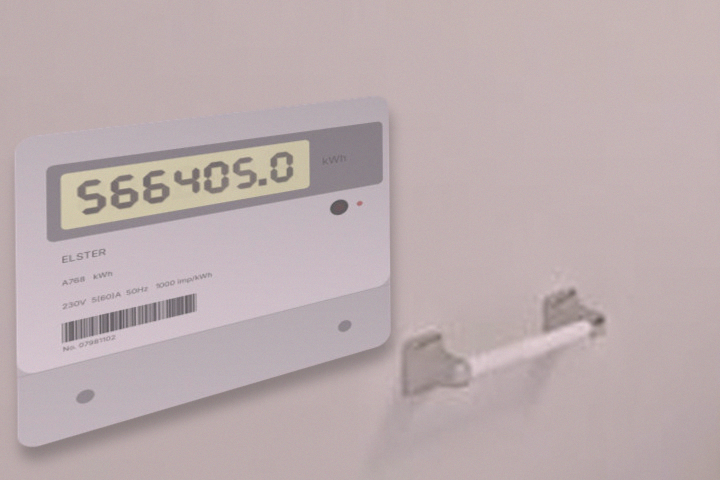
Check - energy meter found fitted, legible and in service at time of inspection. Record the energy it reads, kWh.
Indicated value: 566405.0 kWh
